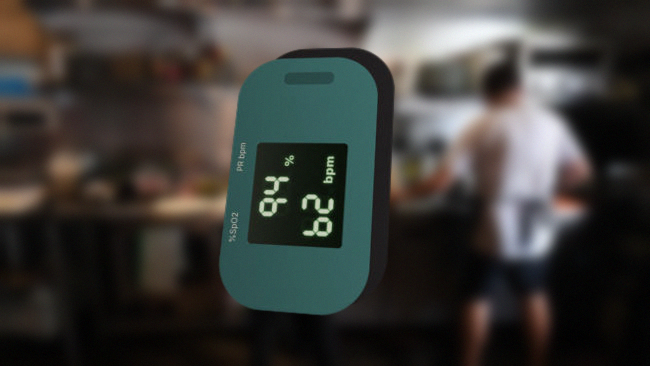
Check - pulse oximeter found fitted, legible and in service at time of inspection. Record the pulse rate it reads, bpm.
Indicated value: 62 bpm
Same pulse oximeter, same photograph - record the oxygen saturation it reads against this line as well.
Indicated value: 94 %
